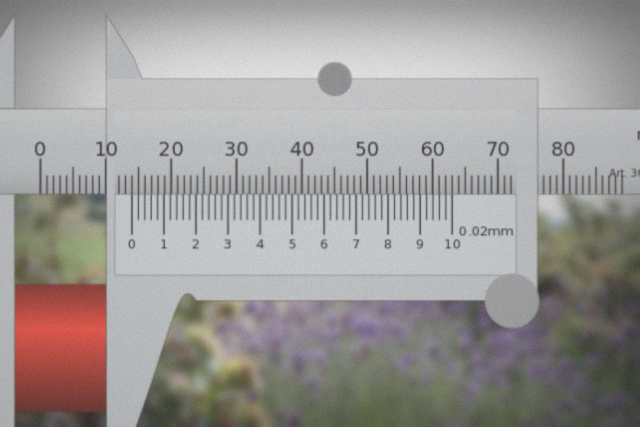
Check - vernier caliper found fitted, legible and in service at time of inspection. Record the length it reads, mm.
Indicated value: 14.0 mm
